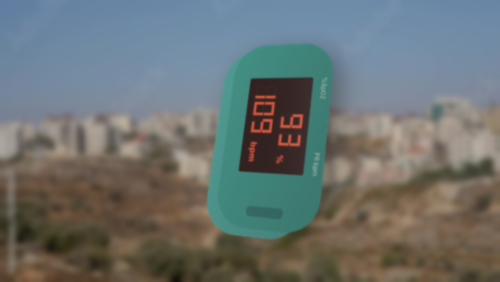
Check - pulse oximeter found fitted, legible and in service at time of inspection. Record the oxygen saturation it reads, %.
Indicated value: 93 %
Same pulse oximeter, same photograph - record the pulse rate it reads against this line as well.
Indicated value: 109 bpm
